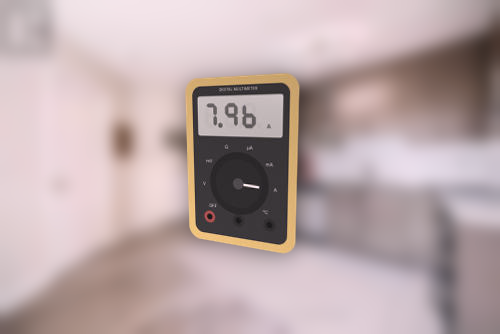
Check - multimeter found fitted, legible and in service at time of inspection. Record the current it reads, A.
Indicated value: 7.96 A
